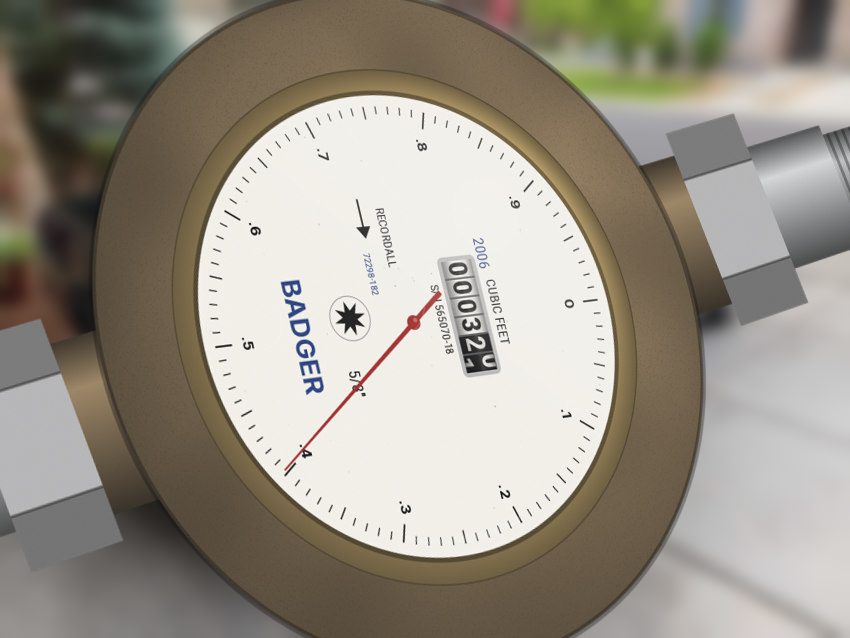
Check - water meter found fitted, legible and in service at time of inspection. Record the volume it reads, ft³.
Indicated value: 320.40 ft³
